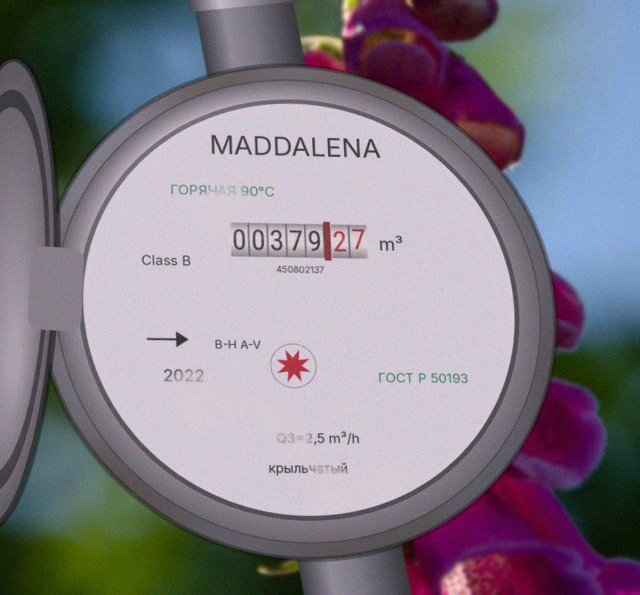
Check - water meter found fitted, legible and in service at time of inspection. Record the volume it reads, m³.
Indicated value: 379.27 m³
